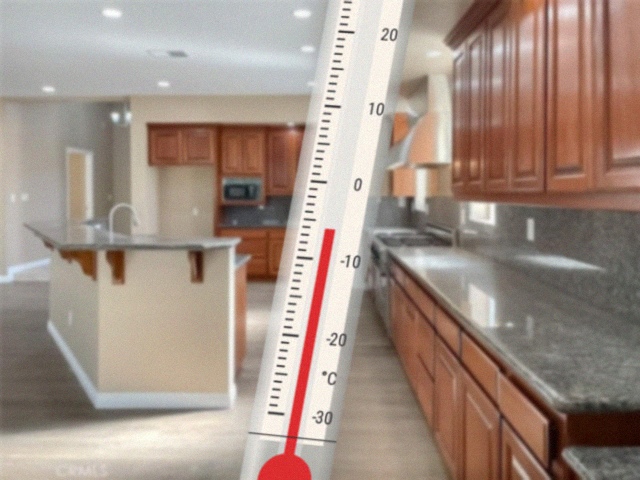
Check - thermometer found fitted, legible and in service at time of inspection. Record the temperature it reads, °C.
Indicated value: -6 °C
